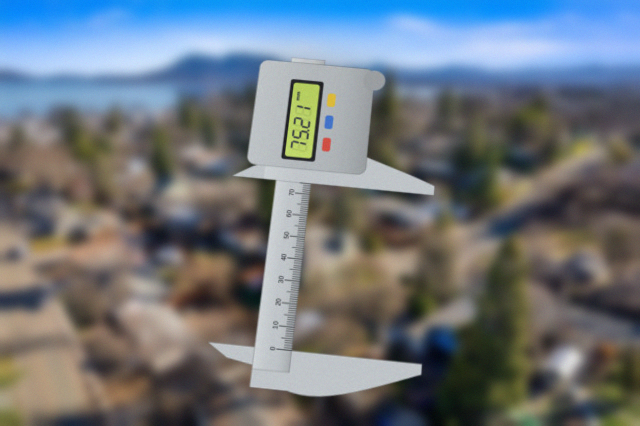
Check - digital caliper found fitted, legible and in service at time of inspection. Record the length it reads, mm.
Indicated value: 75.21 mm
